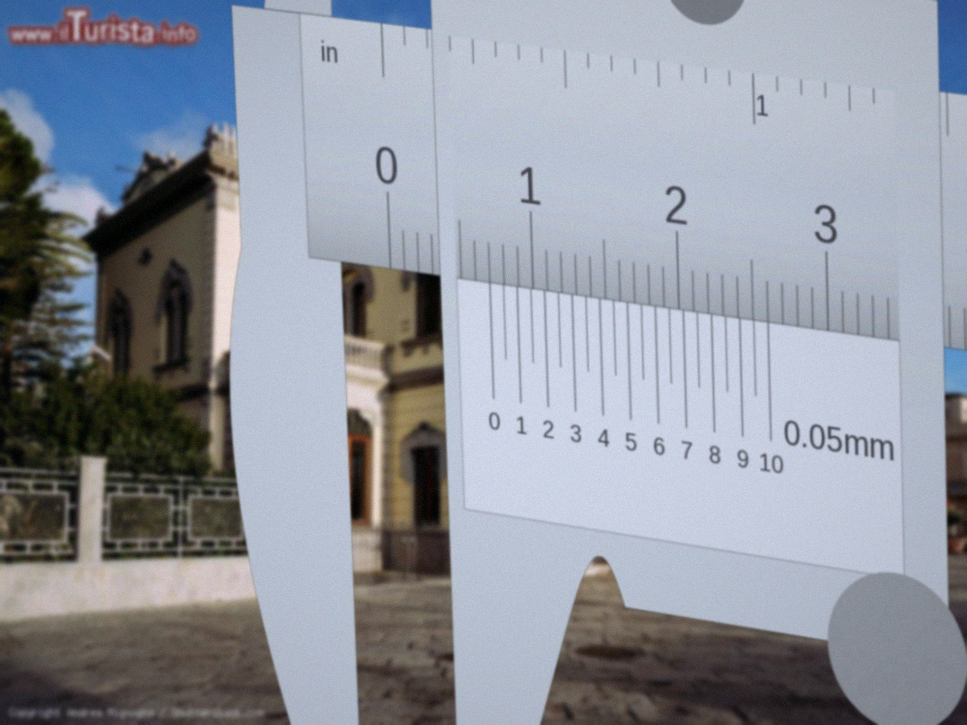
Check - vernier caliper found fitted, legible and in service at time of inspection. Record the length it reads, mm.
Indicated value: 7.0 mm
